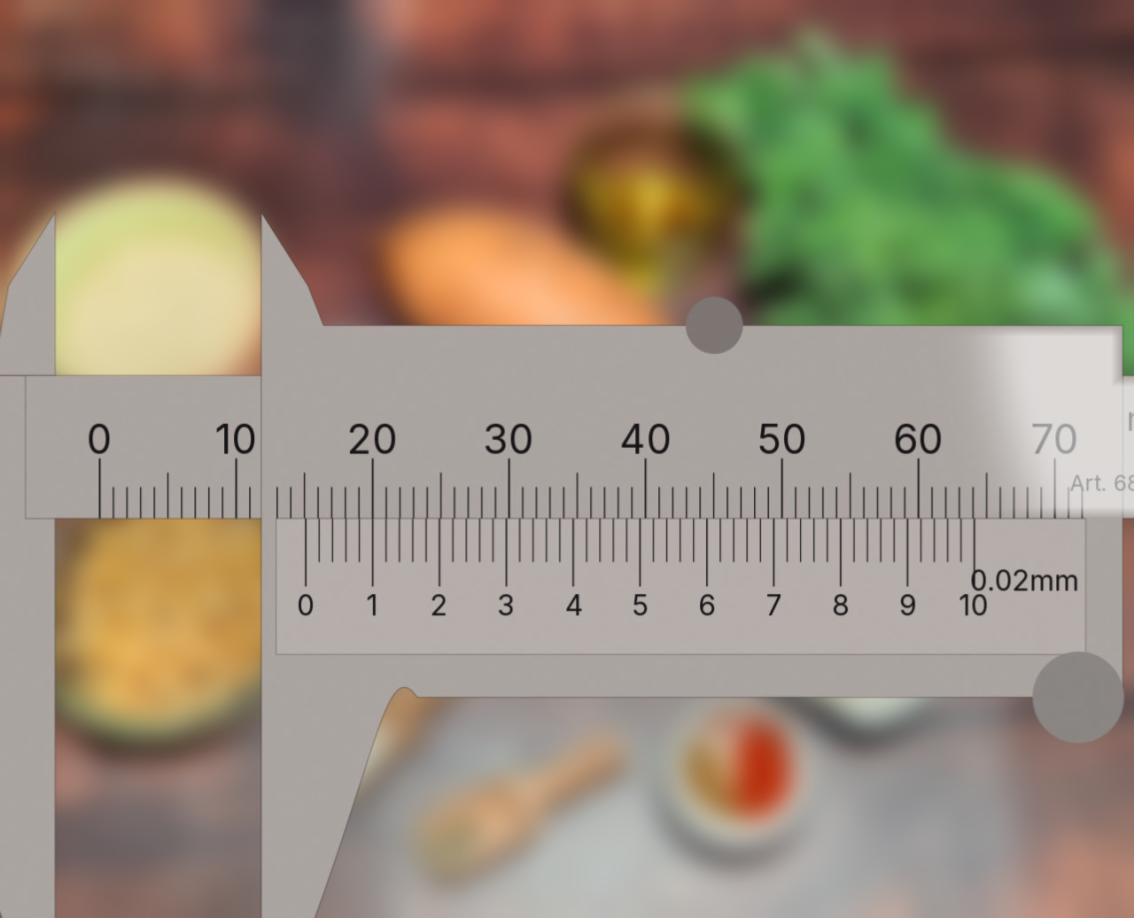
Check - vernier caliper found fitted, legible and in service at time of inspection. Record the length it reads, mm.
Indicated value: 15.1 mm
